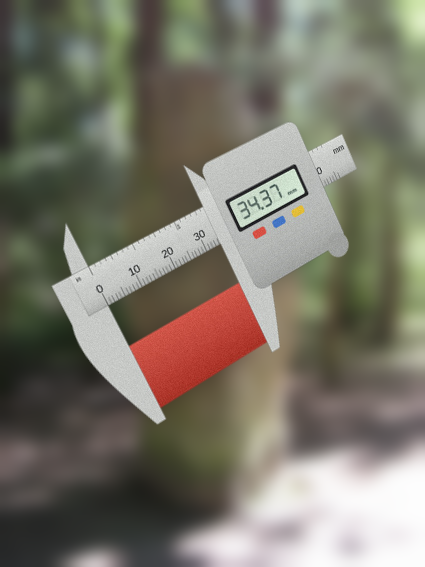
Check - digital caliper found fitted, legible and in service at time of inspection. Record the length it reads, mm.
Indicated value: 34.37 mm
